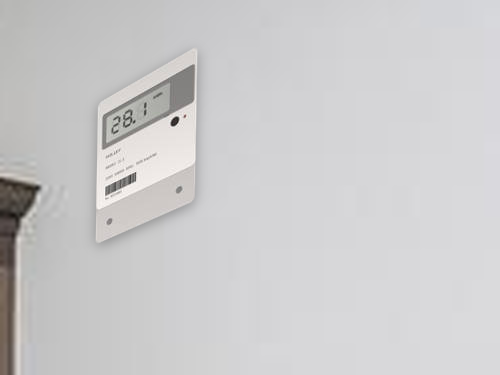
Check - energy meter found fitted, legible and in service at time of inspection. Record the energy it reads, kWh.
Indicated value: 28.1 kWh
